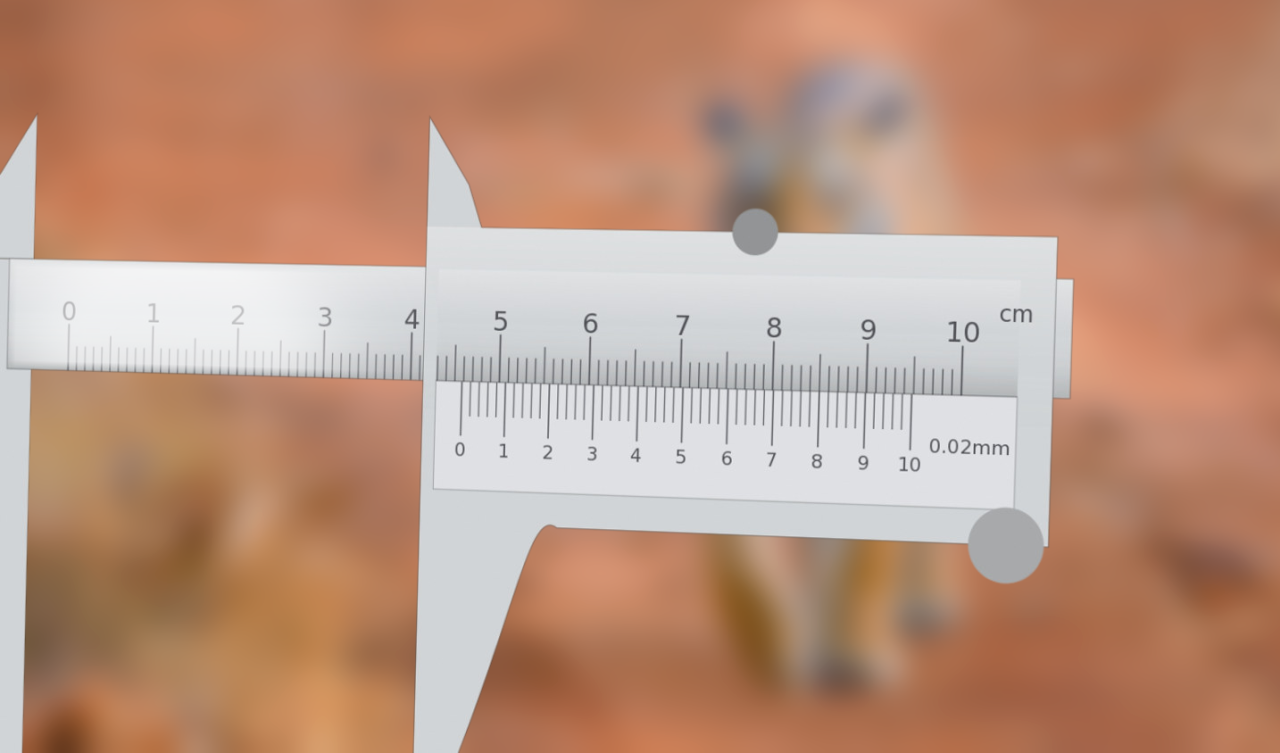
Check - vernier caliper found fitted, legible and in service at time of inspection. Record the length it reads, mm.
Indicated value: 45.8 mm
